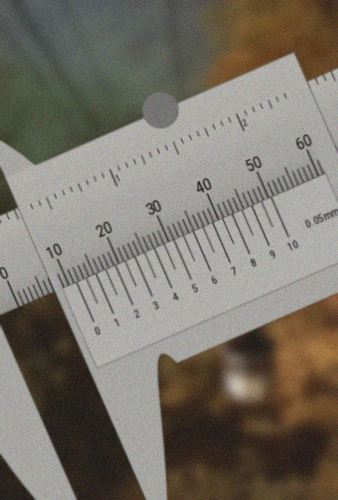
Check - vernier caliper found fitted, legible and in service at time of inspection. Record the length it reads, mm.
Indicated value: 11.5 mm
